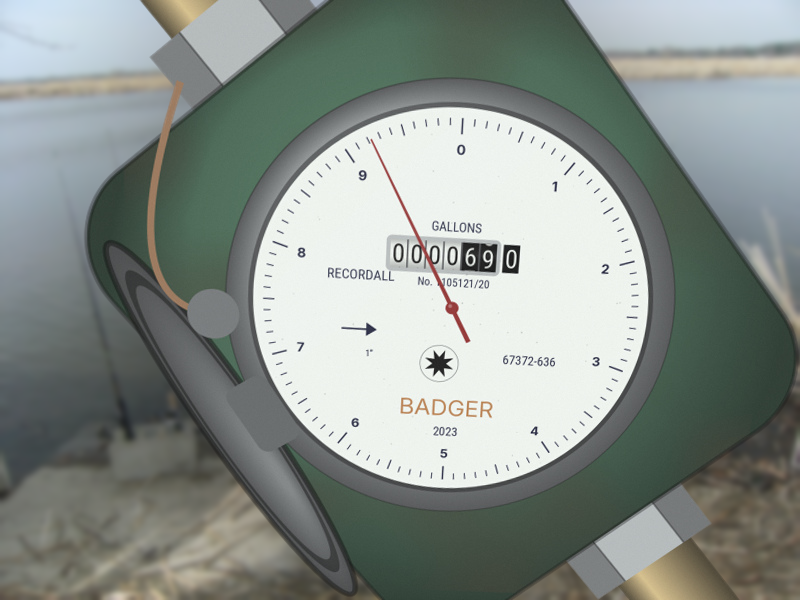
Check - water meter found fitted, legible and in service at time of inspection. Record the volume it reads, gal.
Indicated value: 689.2 gal
